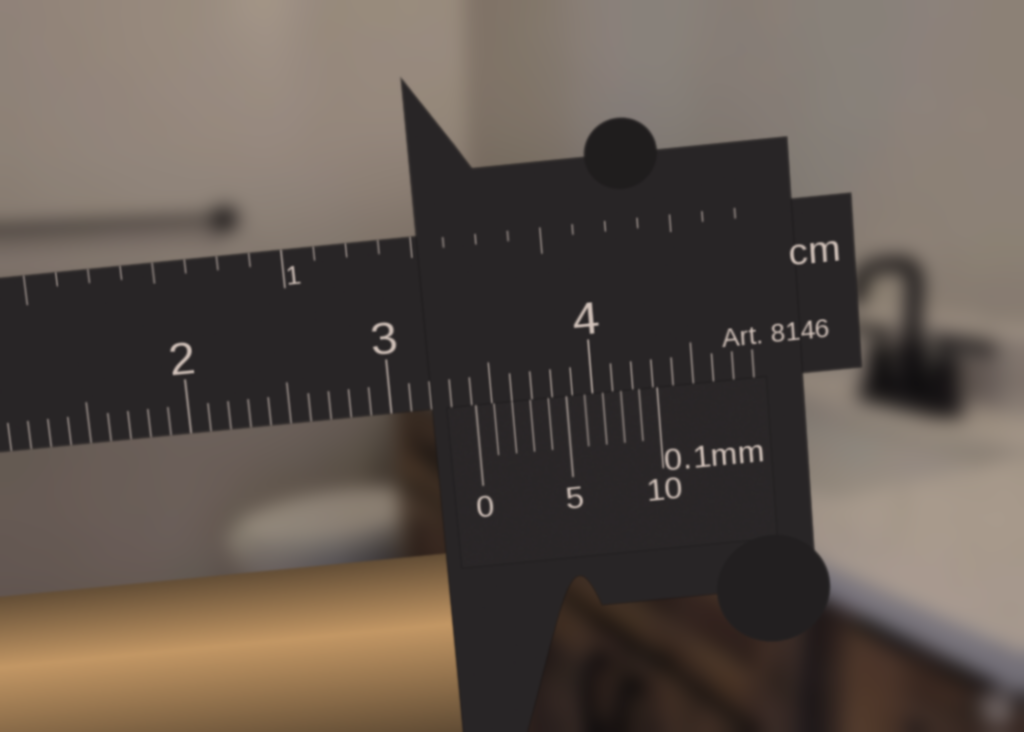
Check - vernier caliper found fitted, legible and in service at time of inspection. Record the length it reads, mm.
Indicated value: 34.2 mm
